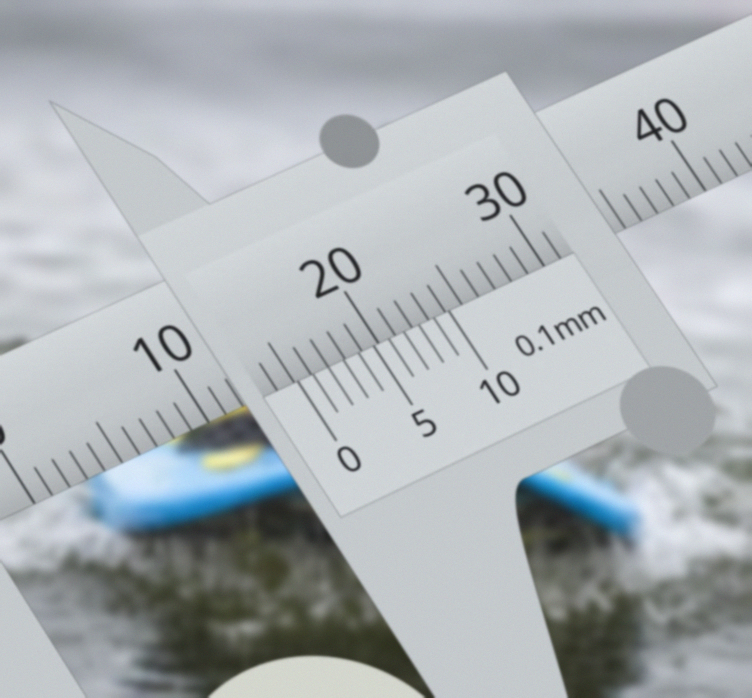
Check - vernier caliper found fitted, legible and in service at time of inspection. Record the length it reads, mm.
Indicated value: 15.2 mm
